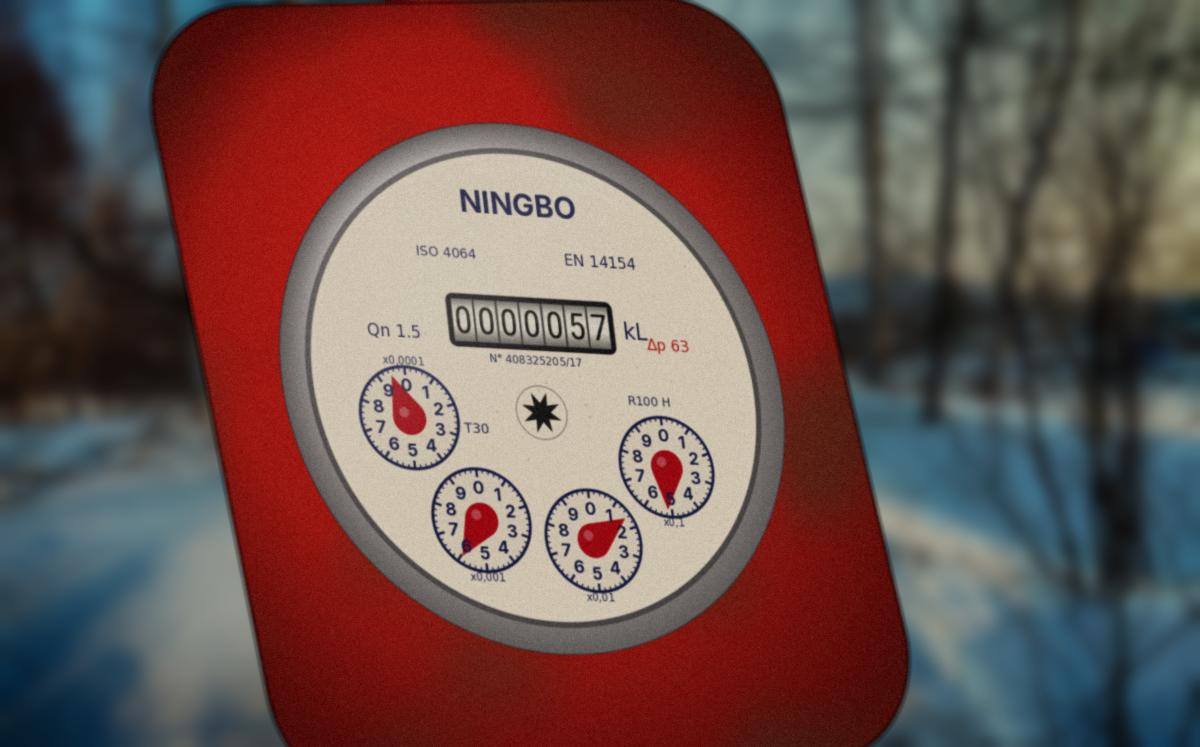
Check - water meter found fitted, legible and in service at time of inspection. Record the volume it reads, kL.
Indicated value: 57.5159 kL
